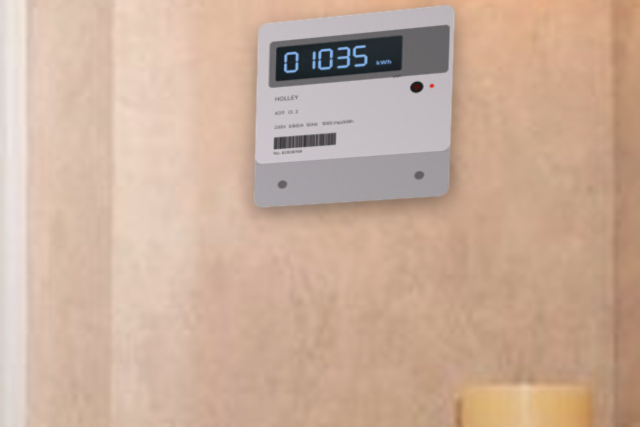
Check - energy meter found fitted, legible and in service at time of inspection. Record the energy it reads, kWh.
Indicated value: 1035 kWh
